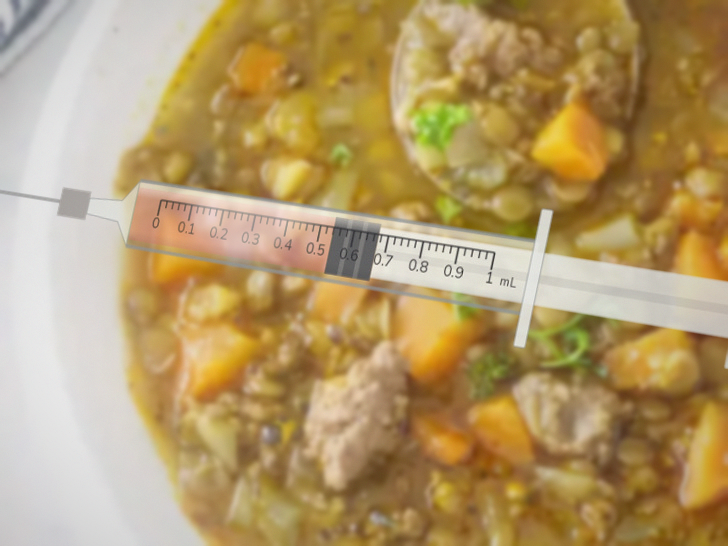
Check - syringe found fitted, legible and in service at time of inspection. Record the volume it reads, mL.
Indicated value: 0.54 mL
